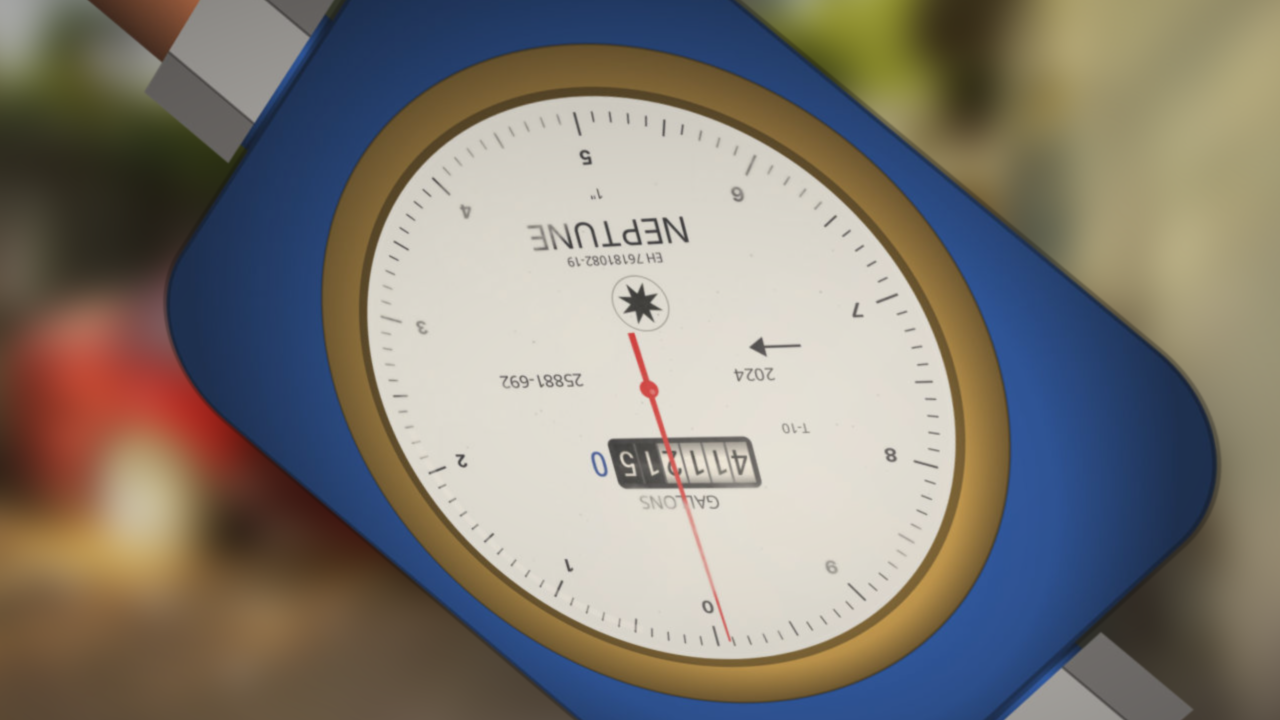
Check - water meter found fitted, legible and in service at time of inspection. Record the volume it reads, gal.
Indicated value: 4112149.9 gal
